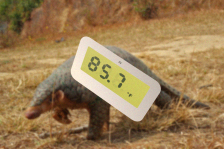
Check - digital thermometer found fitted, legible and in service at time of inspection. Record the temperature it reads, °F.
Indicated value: 85.7 °F
